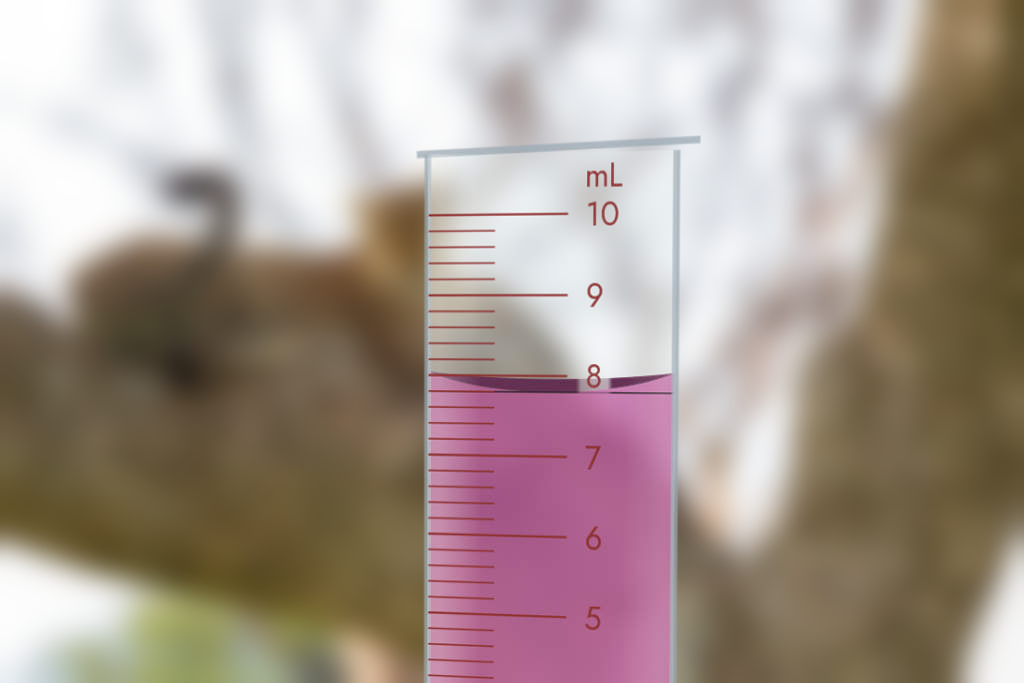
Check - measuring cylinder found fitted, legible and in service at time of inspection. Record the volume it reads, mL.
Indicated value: 7.8 mL
